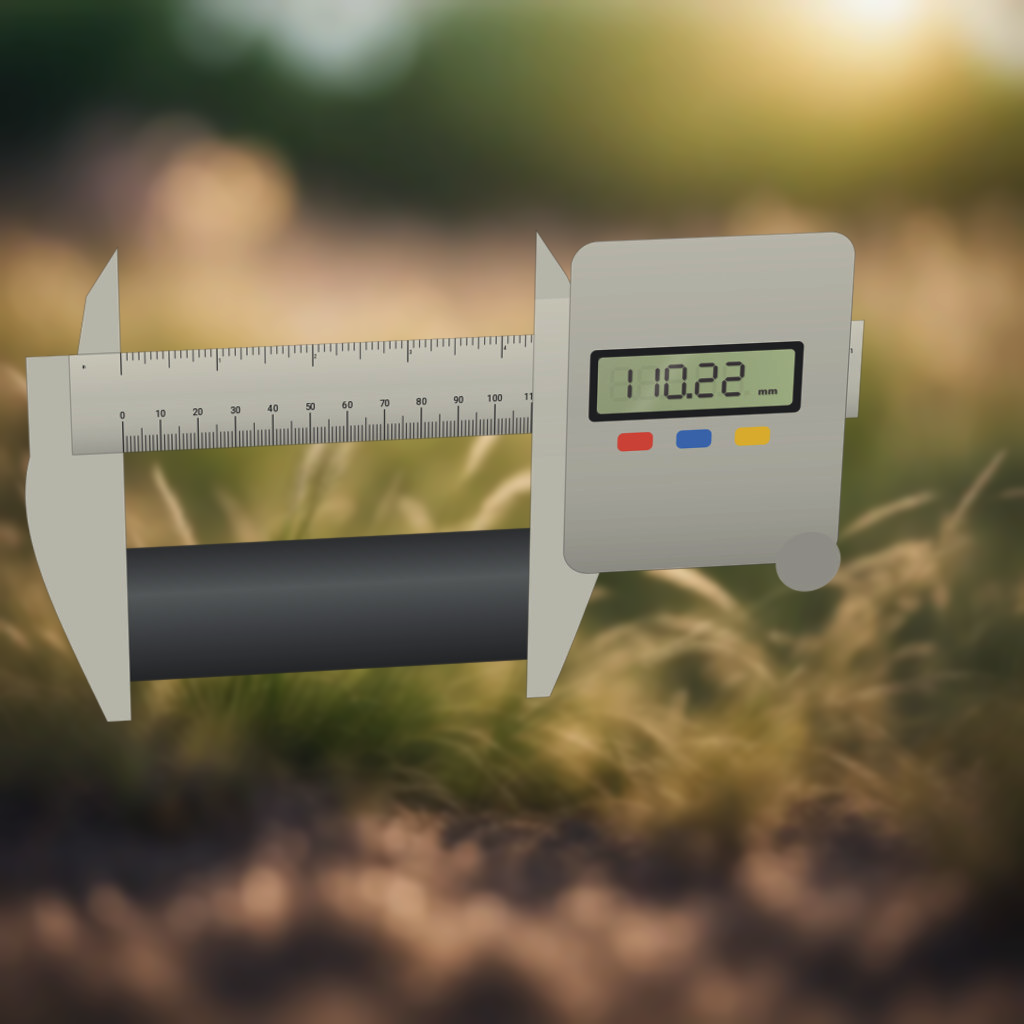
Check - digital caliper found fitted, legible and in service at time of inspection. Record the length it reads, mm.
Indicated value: 110.22 mm
